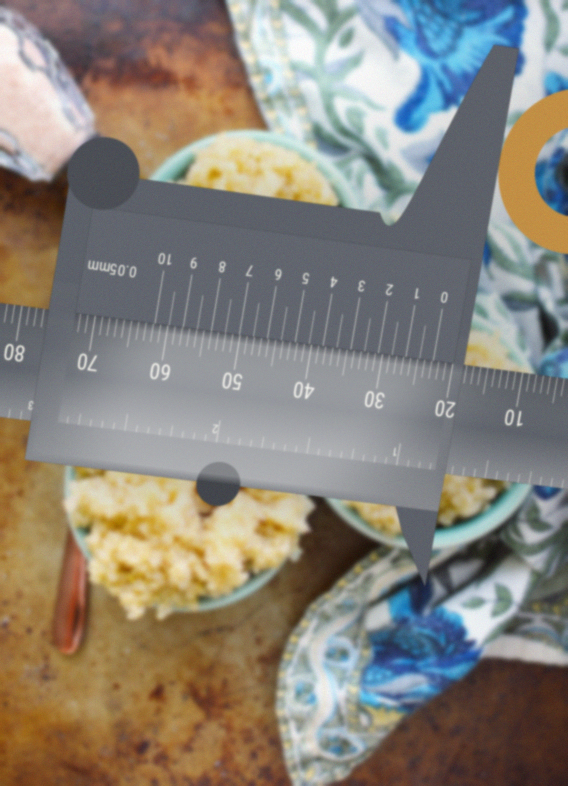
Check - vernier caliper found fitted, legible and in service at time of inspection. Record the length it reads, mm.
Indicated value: 22.8 mm
